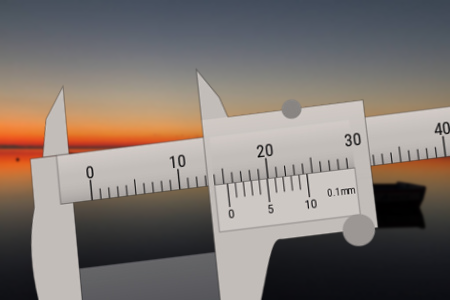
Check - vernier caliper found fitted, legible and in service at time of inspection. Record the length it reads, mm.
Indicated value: 15.4 mm
